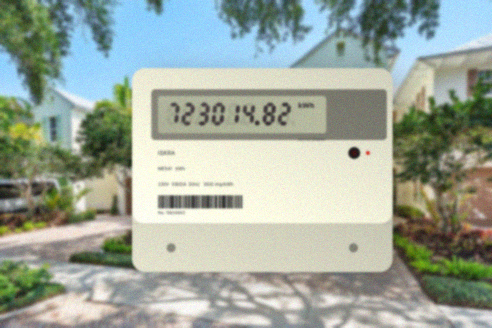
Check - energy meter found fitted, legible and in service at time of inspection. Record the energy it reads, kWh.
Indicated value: 723014.82 kWh
